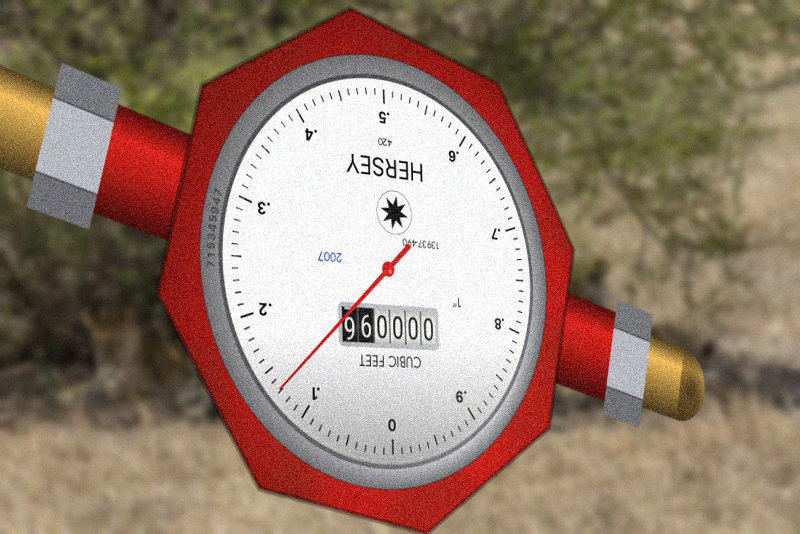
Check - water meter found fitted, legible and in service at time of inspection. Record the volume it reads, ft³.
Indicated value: 96.13 ft³
